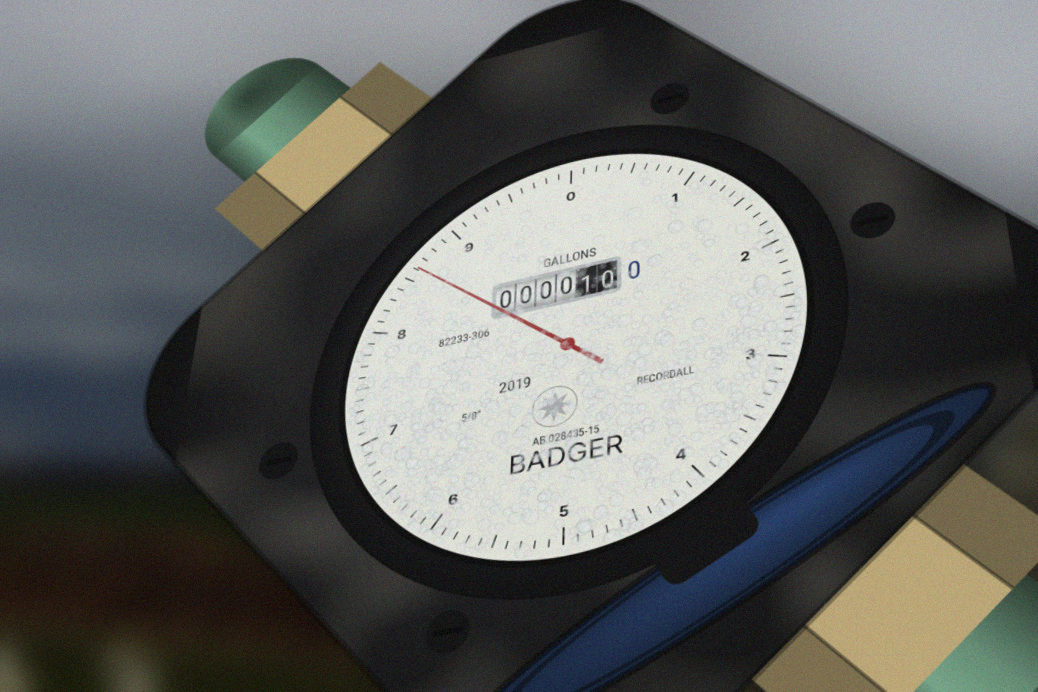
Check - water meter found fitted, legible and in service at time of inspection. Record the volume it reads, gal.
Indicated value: 98.6 gal
